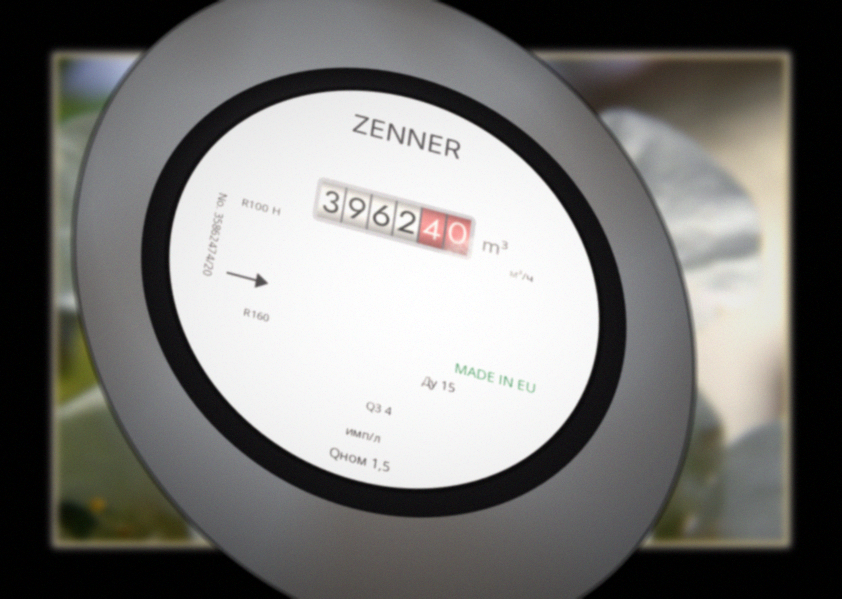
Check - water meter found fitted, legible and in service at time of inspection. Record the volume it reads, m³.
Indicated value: 3962.40 m³
